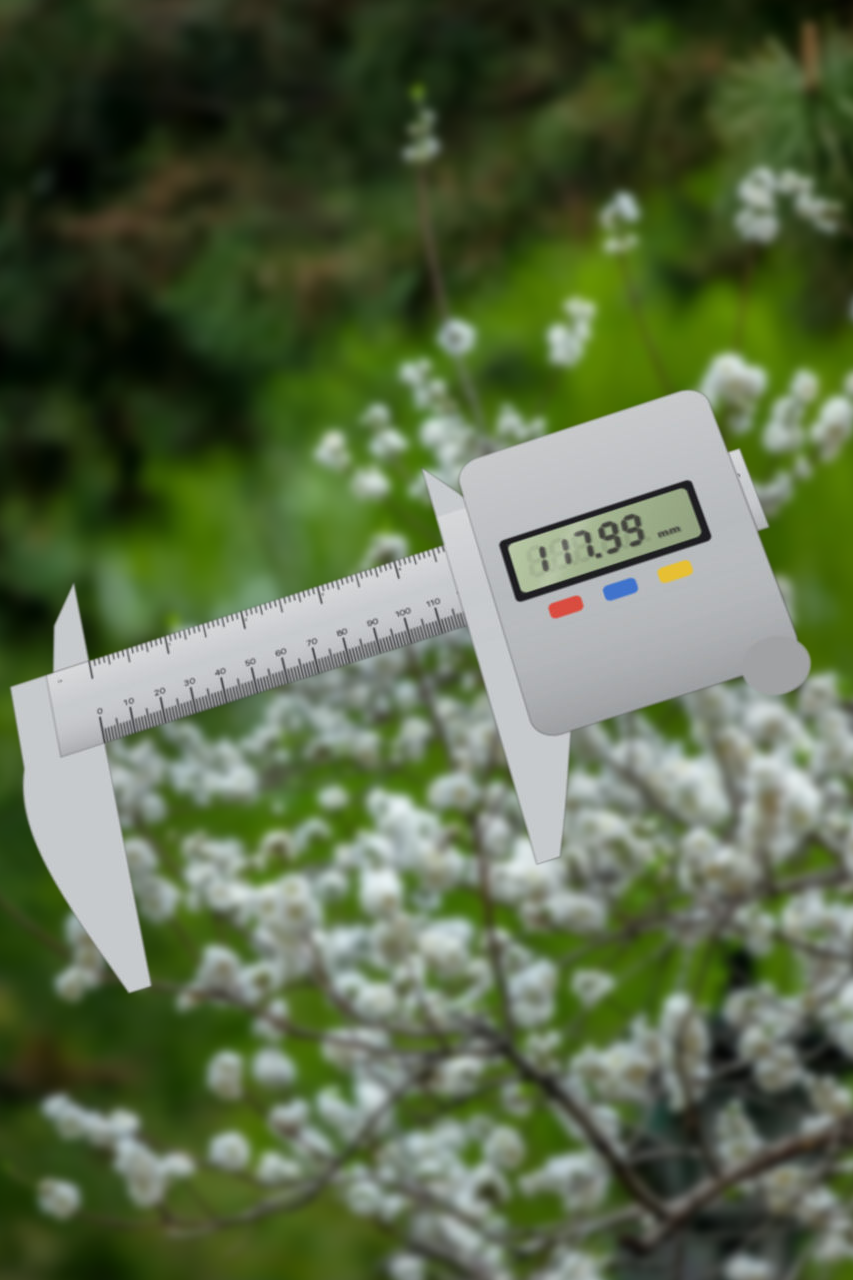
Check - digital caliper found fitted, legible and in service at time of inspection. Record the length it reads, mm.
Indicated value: 117.99 mm
